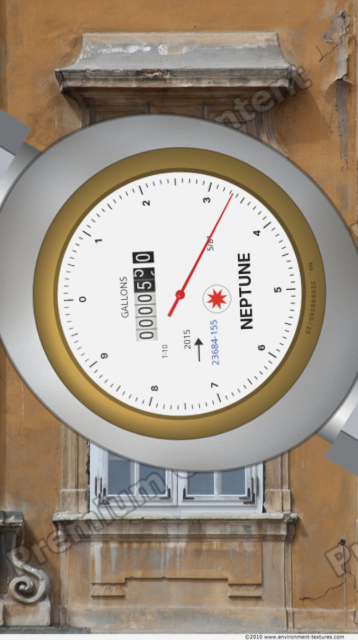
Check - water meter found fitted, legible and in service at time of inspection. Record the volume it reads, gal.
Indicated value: 553.3 gal
